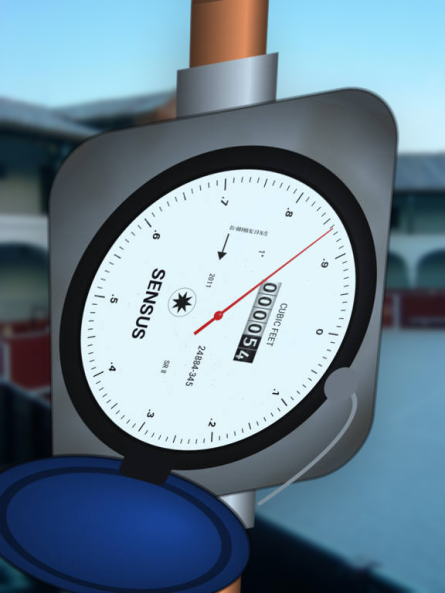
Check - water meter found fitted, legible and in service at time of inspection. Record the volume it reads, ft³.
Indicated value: 53.86 ft³
